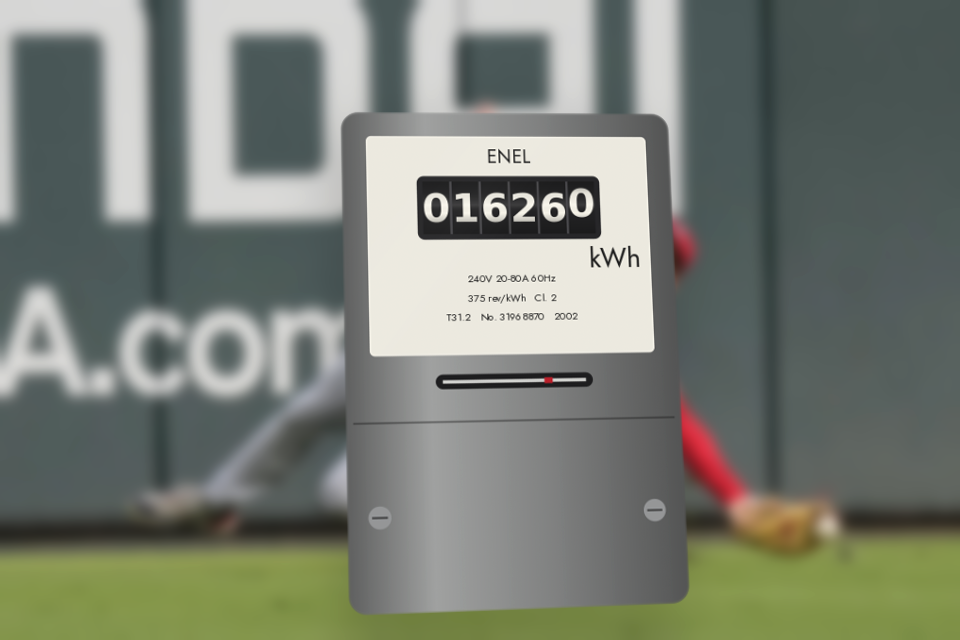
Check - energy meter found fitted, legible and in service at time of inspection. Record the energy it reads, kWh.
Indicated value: 16260 kWh
